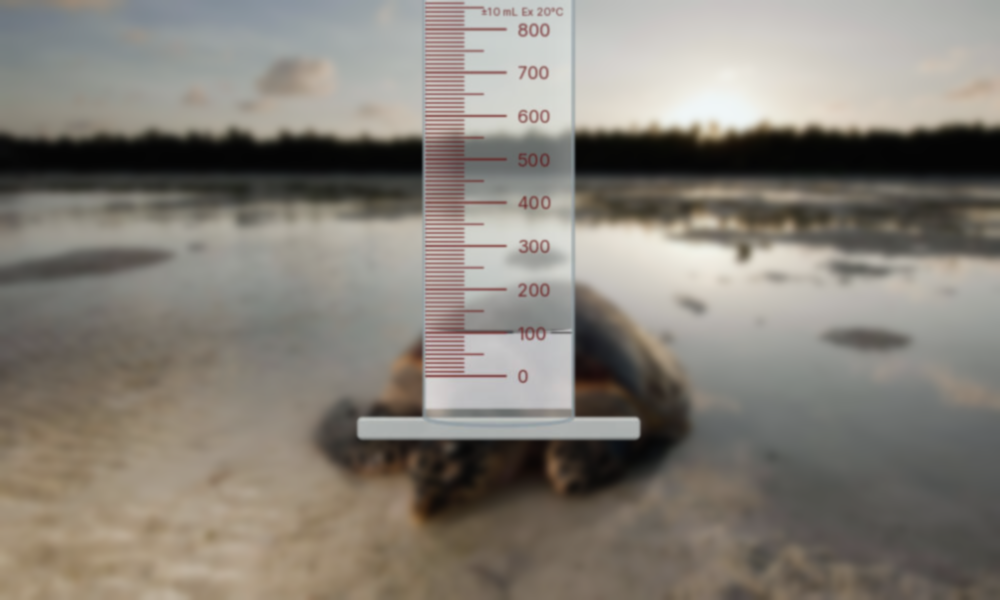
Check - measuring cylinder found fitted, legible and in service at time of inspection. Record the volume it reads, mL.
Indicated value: 100 mL
